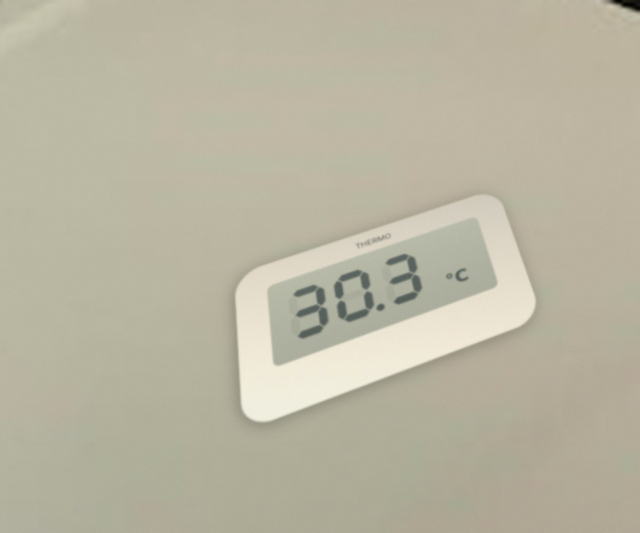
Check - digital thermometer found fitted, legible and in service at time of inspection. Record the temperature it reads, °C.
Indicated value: 30.3 °C
